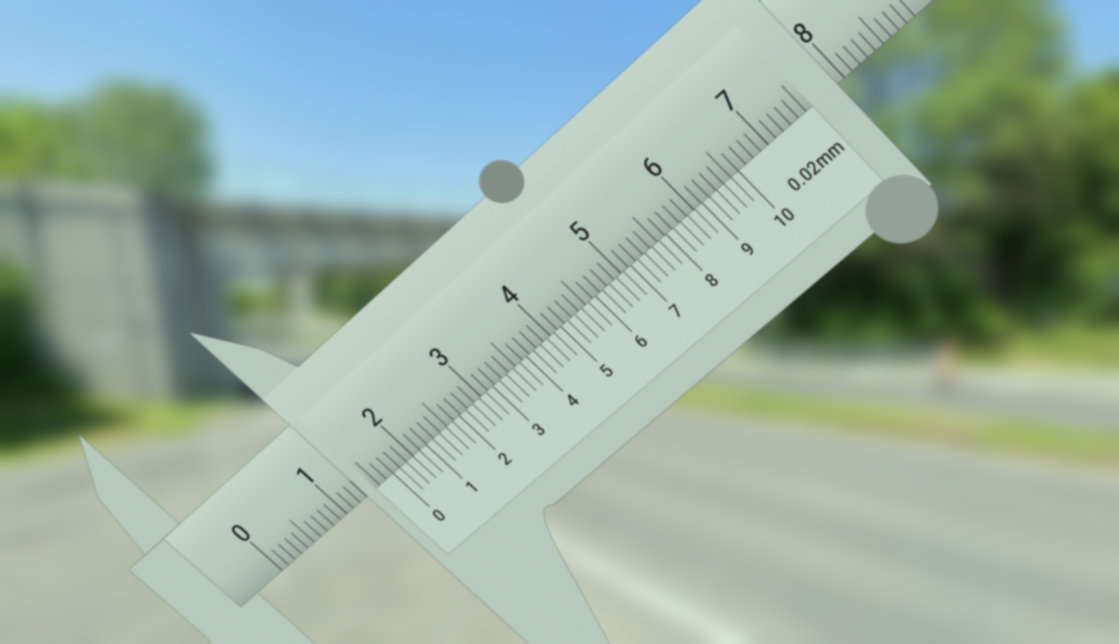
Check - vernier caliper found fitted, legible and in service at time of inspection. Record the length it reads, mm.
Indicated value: 17.0 mm
